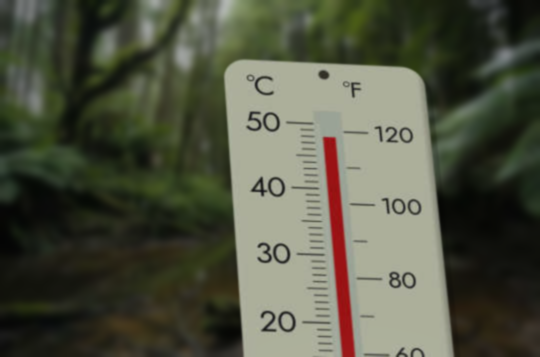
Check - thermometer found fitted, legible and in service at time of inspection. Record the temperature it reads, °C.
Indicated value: 48 °C
